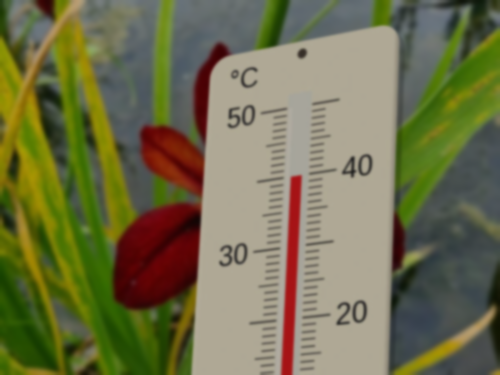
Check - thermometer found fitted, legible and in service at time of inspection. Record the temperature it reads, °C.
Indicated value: 40 °C
